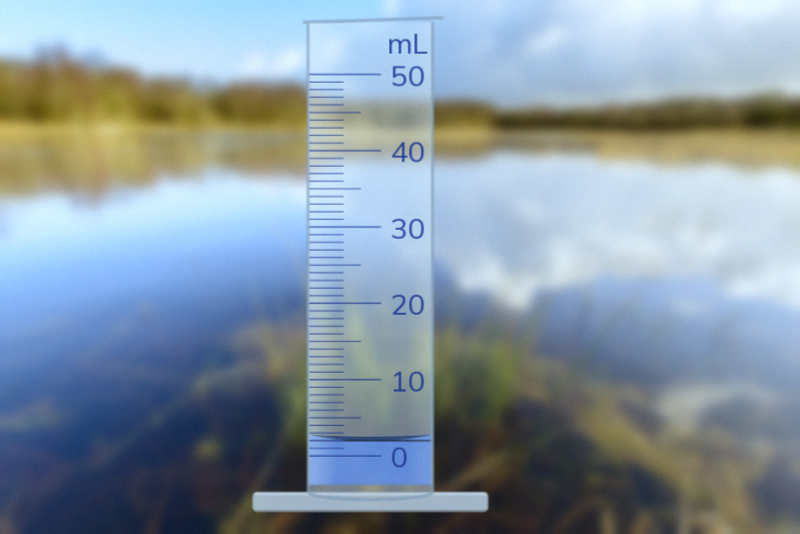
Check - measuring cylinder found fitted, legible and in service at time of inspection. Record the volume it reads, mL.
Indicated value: 2 mL
